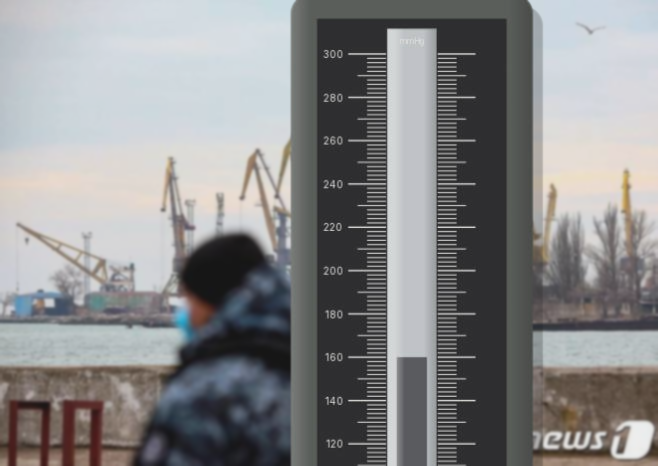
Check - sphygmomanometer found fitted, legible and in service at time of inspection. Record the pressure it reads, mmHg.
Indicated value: 160 mmHg
